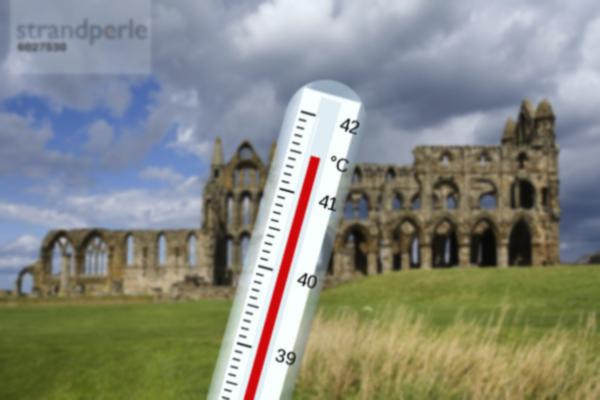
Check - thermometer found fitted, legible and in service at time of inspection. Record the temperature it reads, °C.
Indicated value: 41.5 °C
